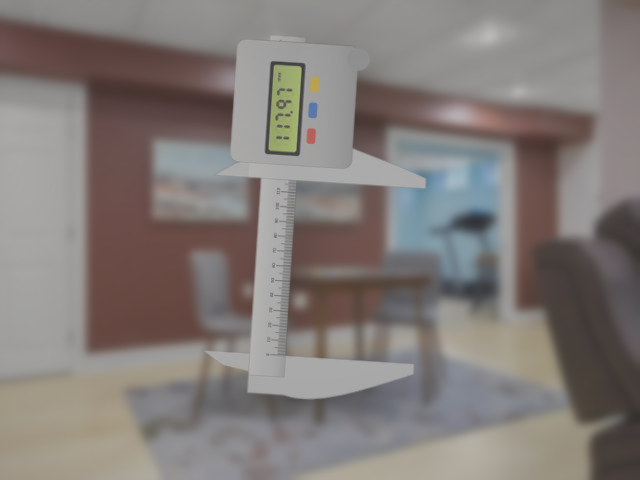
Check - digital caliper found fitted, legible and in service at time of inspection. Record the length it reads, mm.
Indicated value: 117.97 mm
